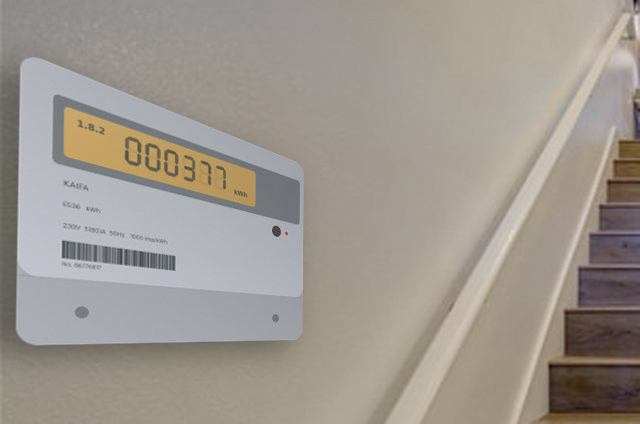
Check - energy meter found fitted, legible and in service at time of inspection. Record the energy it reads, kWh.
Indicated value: 377 kWh
